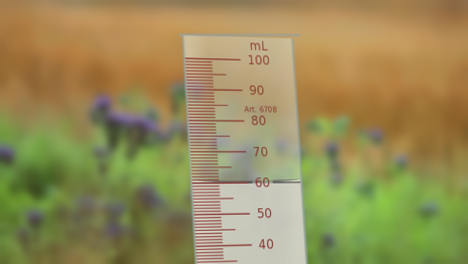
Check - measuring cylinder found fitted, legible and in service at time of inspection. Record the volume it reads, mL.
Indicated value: 60 mL
